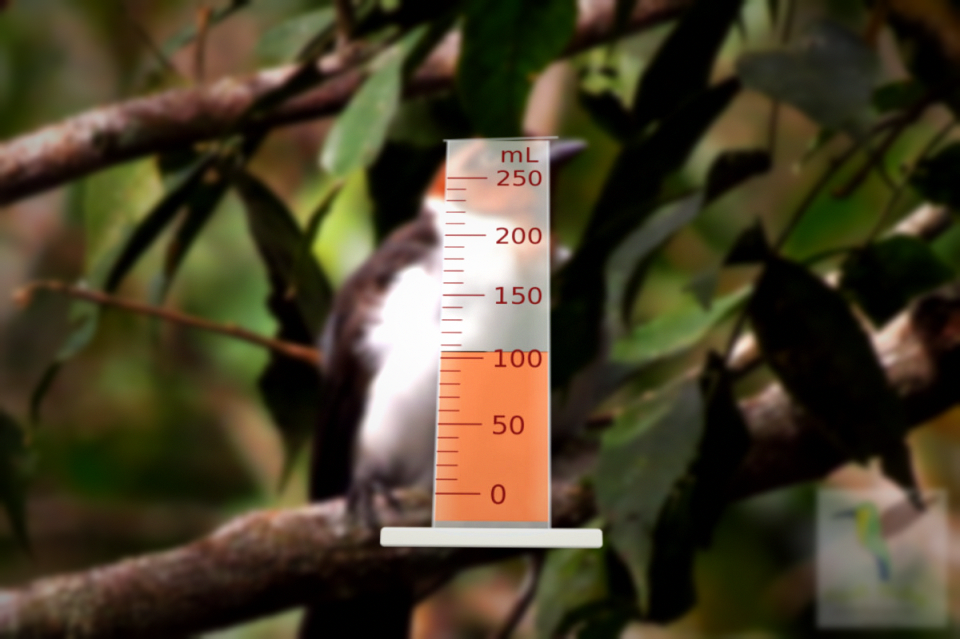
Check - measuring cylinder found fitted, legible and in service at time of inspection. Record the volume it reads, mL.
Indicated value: 105 mL
